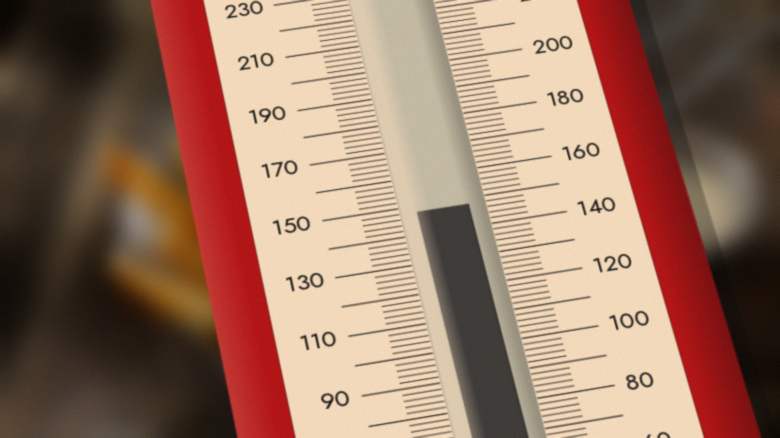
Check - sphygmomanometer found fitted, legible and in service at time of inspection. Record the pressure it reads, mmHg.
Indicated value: 148 mmHg
